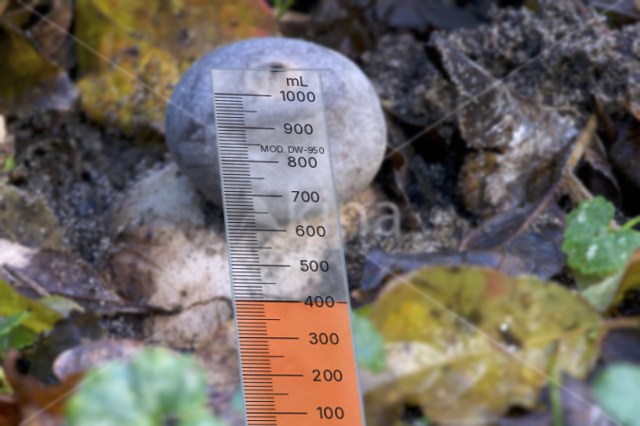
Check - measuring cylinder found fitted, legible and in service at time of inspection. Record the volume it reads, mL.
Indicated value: 400 mL
